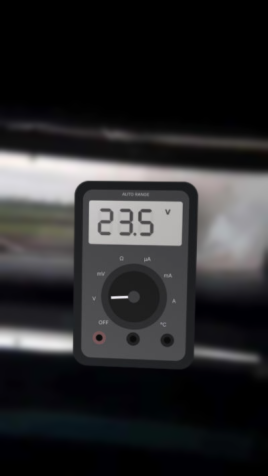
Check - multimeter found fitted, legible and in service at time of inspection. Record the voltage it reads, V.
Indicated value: 23.5 V
